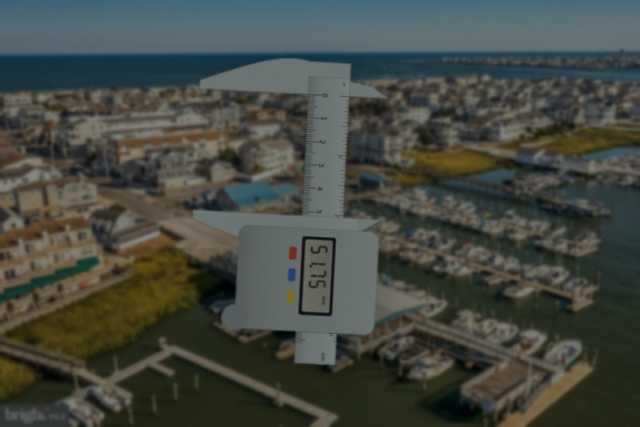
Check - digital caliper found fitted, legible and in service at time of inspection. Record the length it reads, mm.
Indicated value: 51.75 mm
